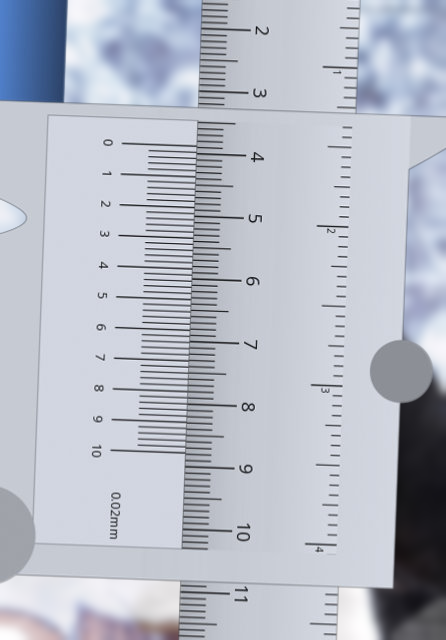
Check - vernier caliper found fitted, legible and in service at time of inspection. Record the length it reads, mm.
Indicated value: 38.8 mm
